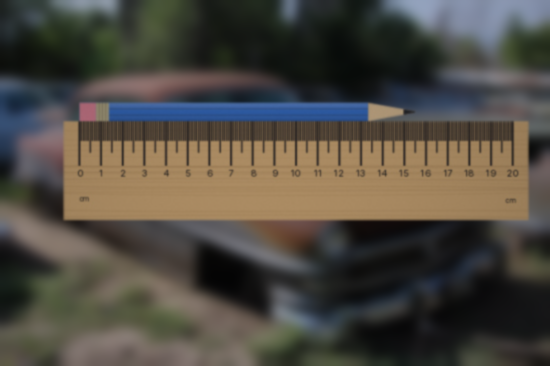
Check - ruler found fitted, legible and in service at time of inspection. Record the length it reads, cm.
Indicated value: 15.5 cm
